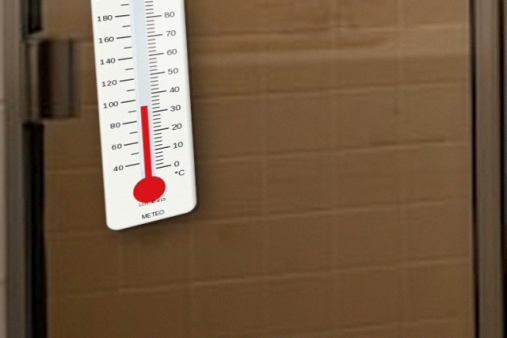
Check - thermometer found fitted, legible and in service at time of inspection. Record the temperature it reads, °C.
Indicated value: 34 °C
